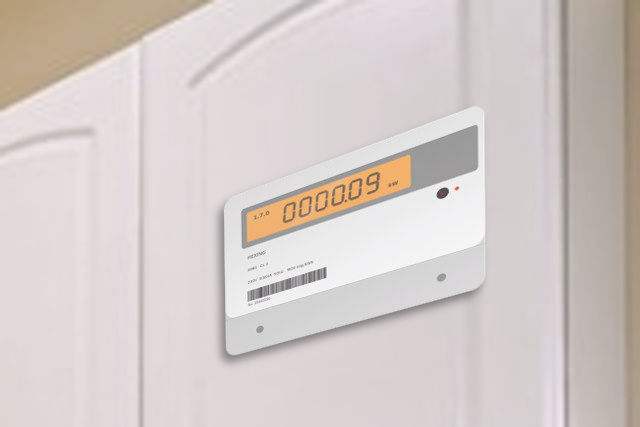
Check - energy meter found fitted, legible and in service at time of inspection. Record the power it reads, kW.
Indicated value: 0.09 kW
